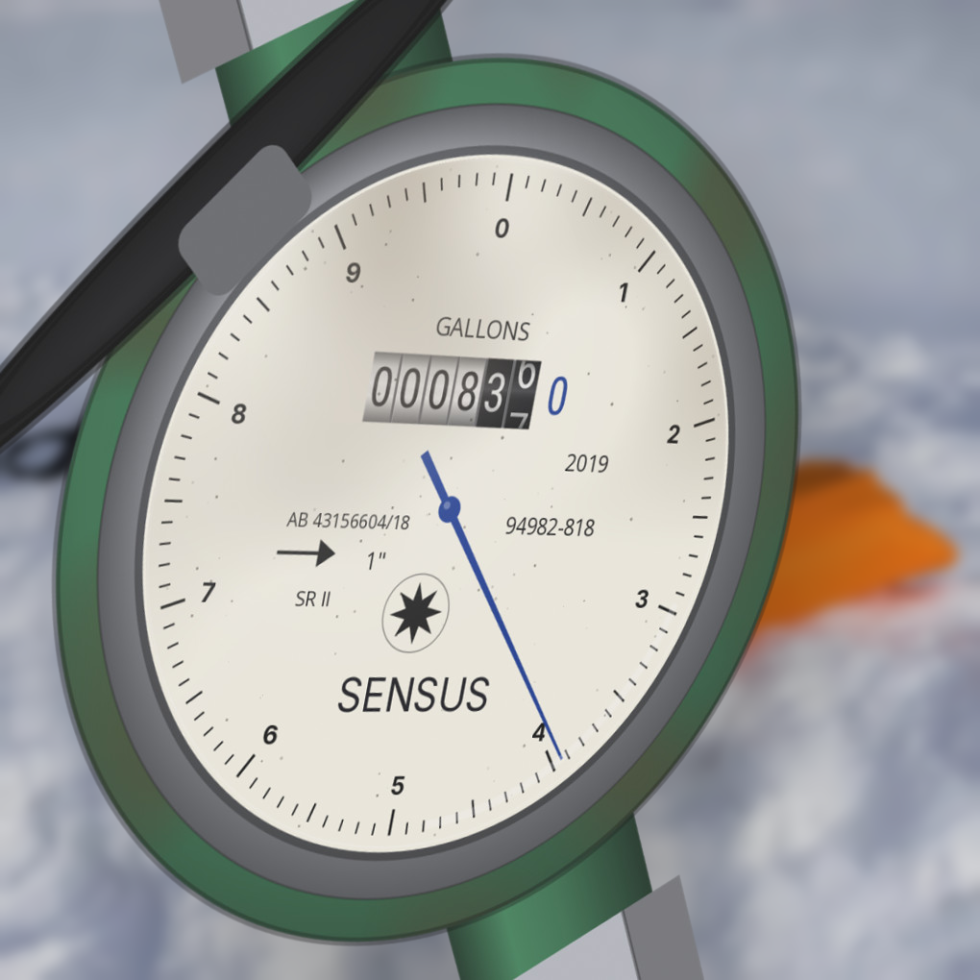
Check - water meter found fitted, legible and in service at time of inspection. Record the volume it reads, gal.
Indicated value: 8363.9 gal
